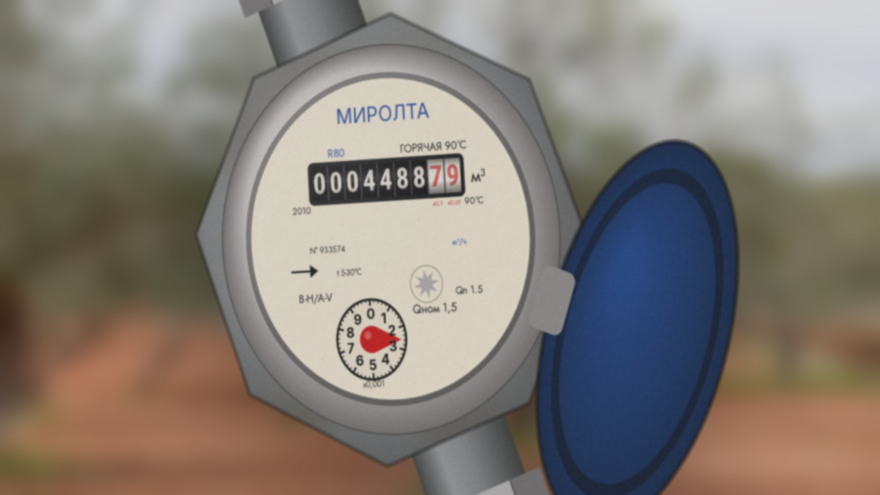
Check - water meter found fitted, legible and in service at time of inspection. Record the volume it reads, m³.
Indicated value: 4488.792 m³
